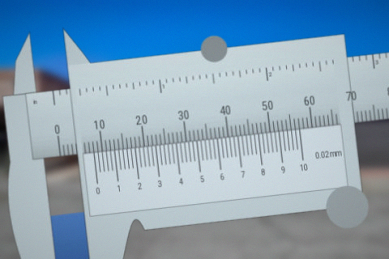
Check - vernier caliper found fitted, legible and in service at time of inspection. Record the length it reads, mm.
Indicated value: 8.0 mm
